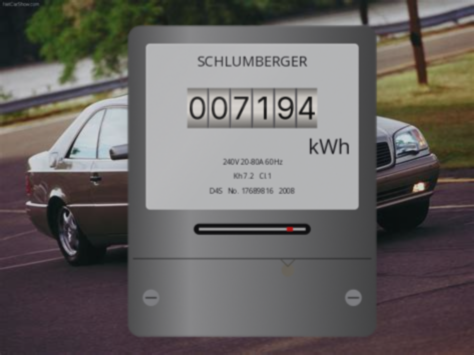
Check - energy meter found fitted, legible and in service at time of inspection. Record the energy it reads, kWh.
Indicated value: 7194 kWh
